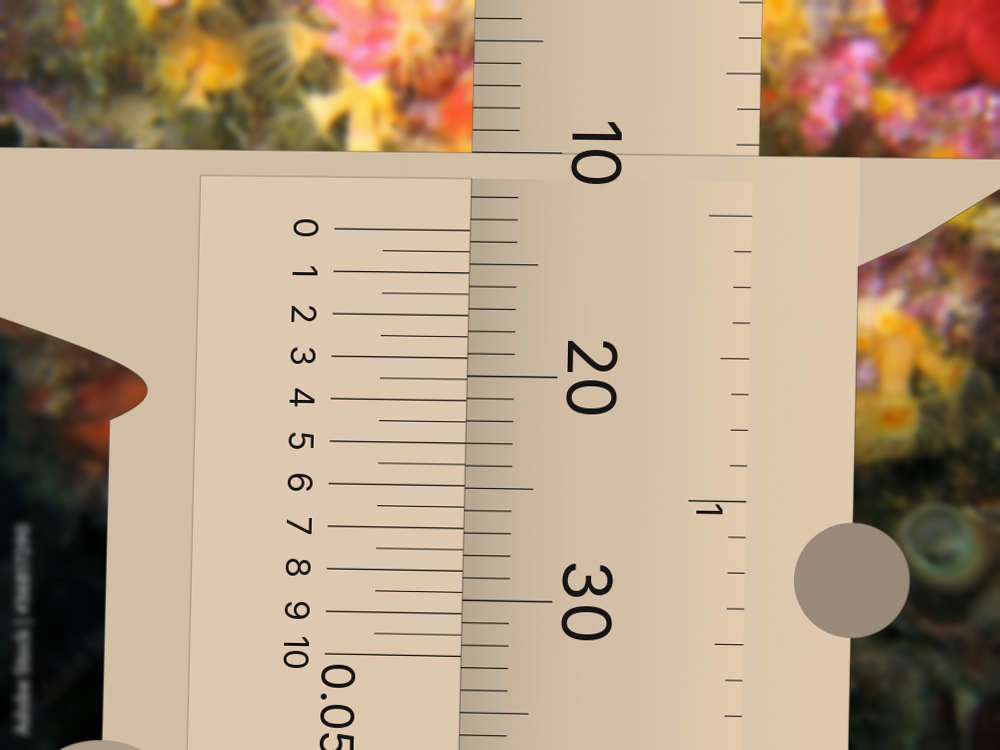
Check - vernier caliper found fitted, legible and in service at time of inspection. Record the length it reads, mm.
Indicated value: 13.5 mm
